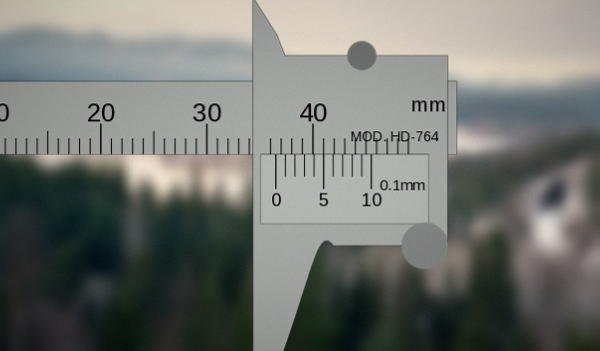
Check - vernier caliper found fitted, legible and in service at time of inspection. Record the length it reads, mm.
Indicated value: 36.5 mm
